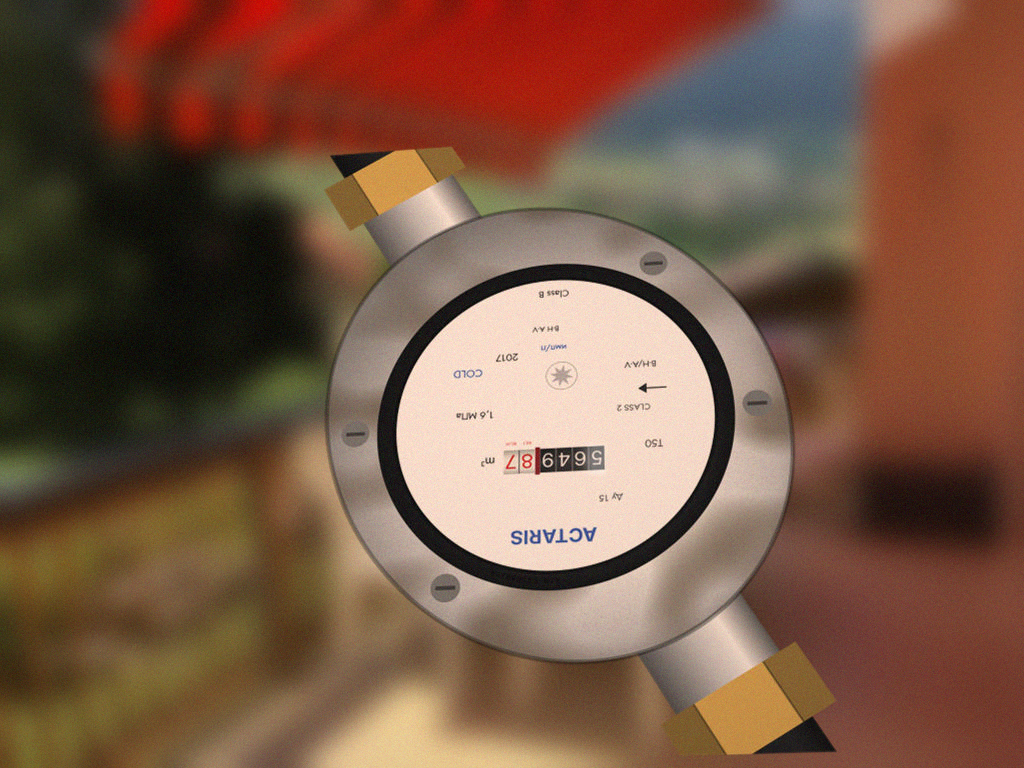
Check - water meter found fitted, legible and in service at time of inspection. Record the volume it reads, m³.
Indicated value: 5649.87 m³
